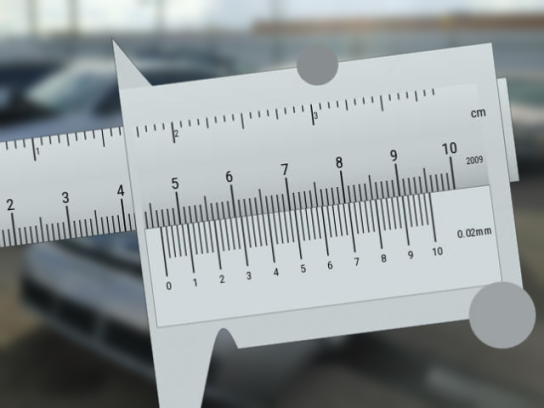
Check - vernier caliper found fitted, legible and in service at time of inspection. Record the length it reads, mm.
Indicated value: 46.4 mm
